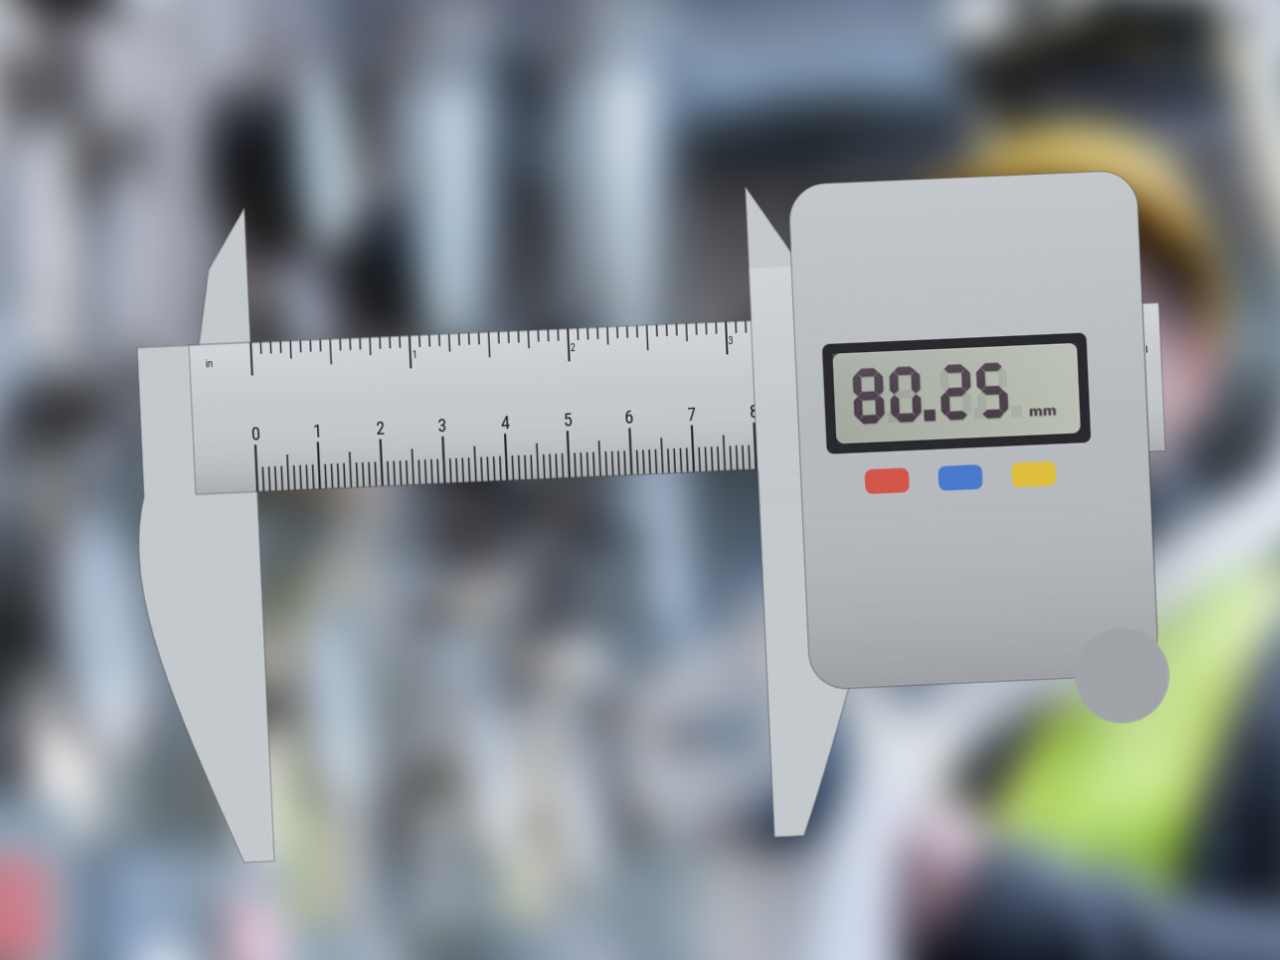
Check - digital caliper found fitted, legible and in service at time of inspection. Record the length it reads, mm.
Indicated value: 80.25 mm
